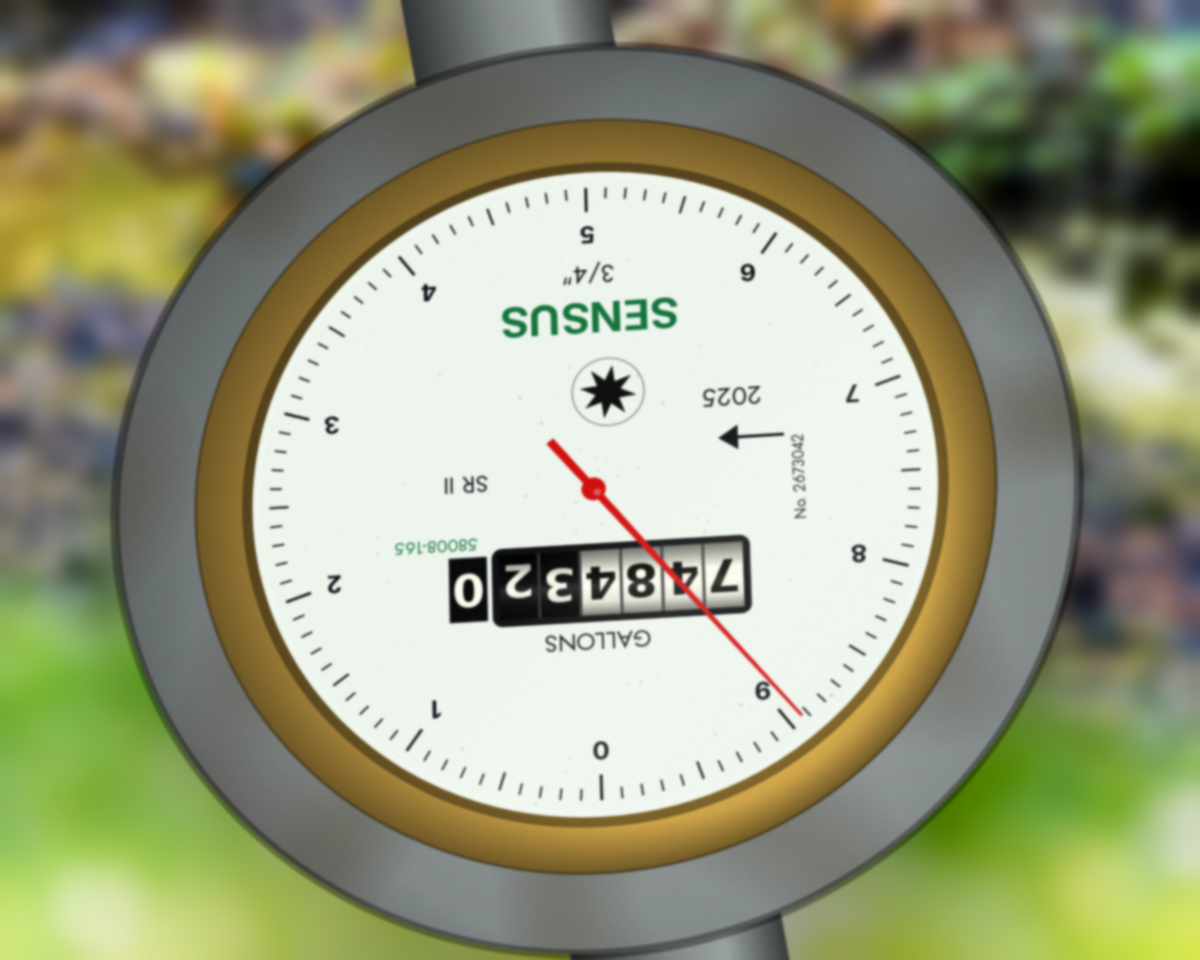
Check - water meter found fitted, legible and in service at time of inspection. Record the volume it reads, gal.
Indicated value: 7484318.9 gal
